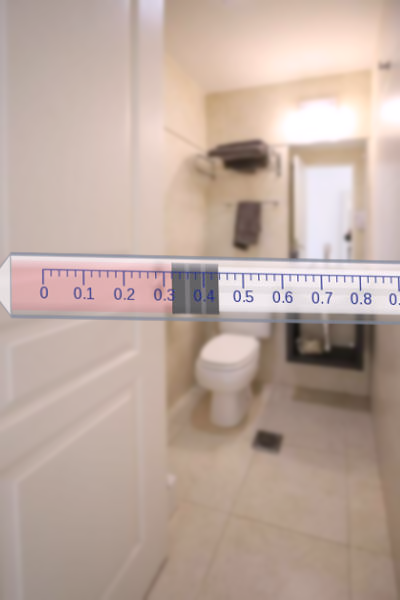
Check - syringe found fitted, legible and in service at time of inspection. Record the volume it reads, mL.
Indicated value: 0.32 mL
